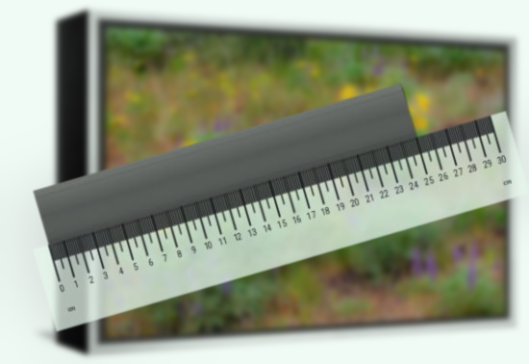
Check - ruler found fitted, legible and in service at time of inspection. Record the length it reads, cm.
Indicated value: 25 cm
